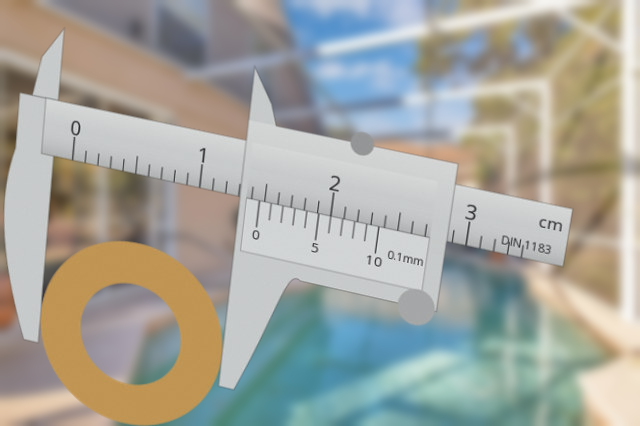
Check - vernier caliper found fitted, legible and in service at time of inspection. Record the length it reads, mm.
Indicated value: 14.6 mm
